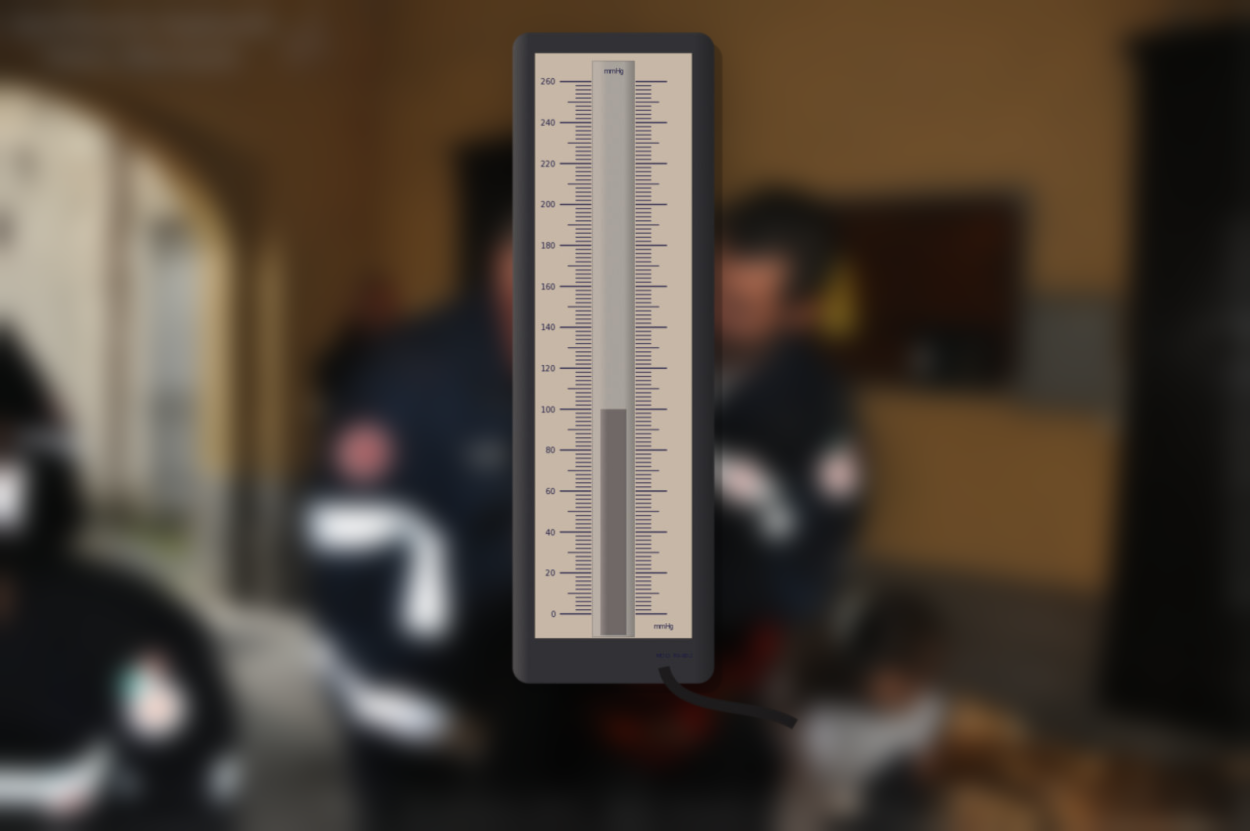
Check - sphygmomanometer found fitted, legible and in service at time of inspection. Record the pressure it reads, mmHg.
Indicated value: 100 mmHg
